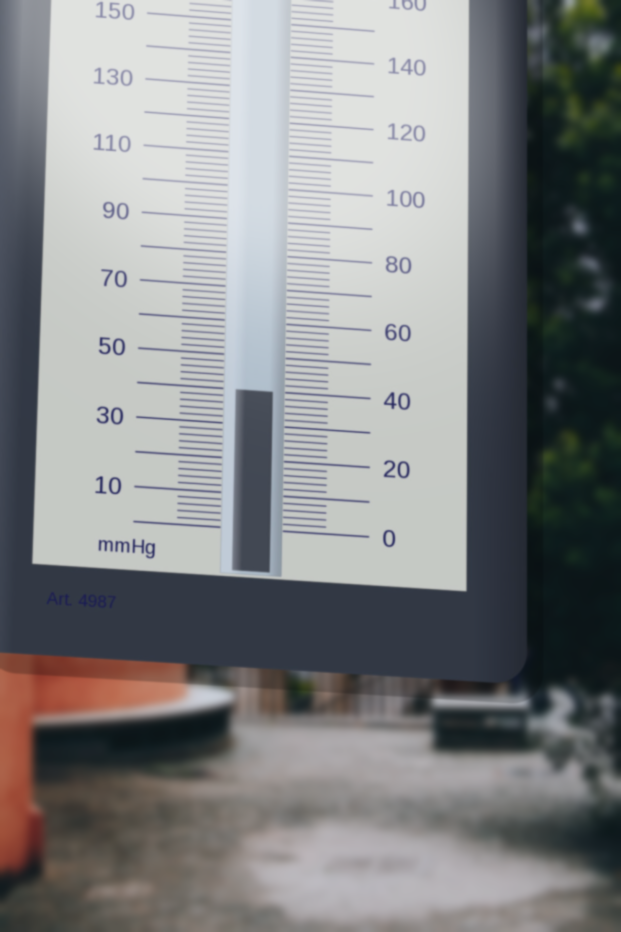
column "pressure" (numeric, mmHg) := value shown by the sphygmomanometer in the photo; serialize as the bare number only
40
